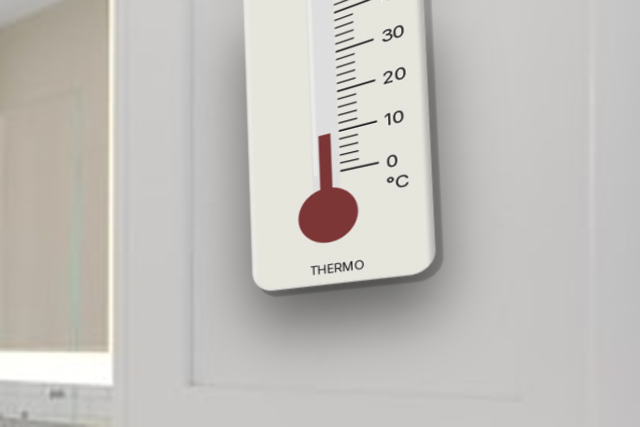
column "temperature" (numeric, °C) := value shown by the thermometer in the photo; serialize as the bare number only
10
